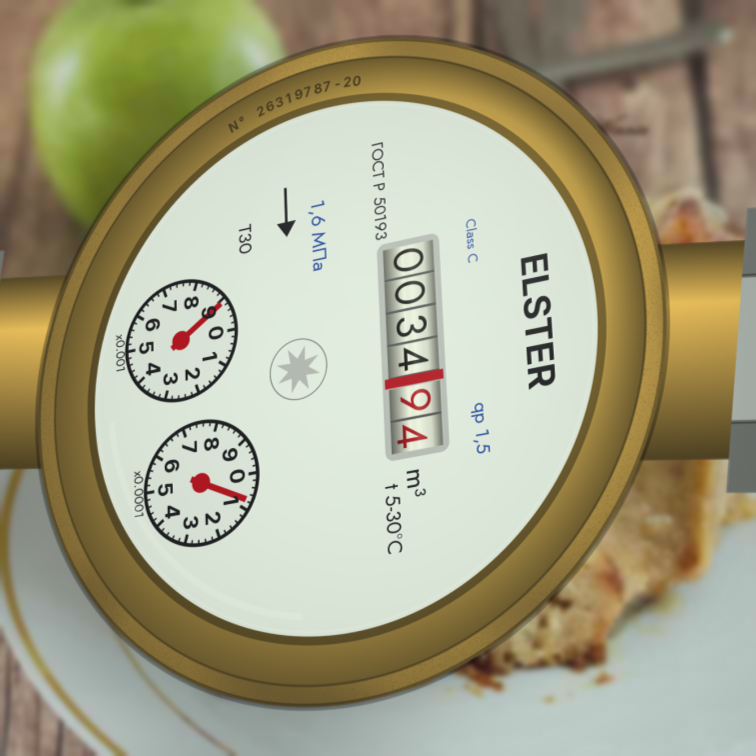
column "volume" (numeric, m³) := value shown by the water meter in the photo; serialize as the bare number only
34.9390
